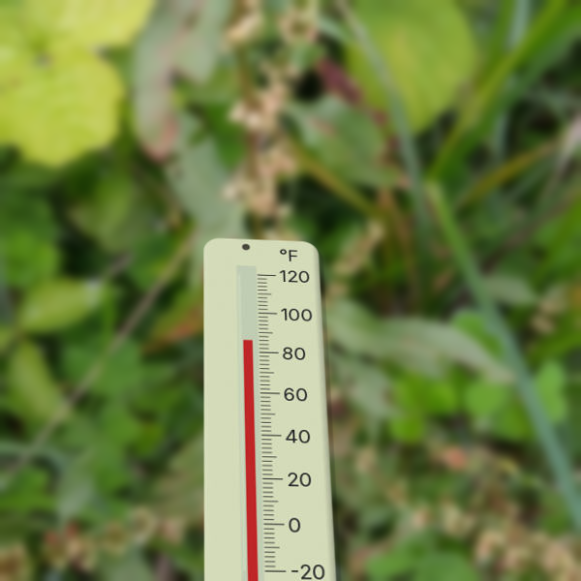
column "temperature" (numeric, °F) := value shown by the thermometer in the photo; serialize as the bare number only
86
